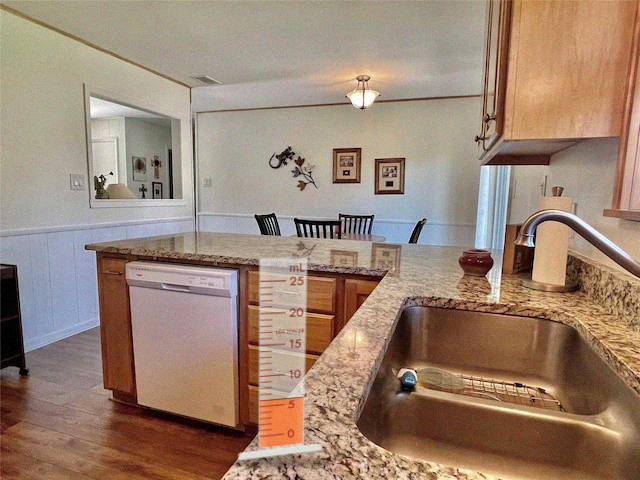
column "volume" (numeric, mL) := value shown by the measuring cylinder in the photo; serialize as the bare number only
6
